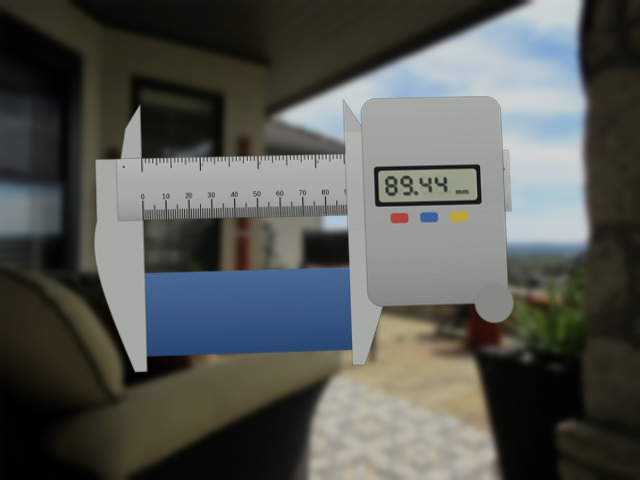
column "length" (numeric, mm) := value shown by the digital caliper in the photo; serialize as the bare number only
89.44
